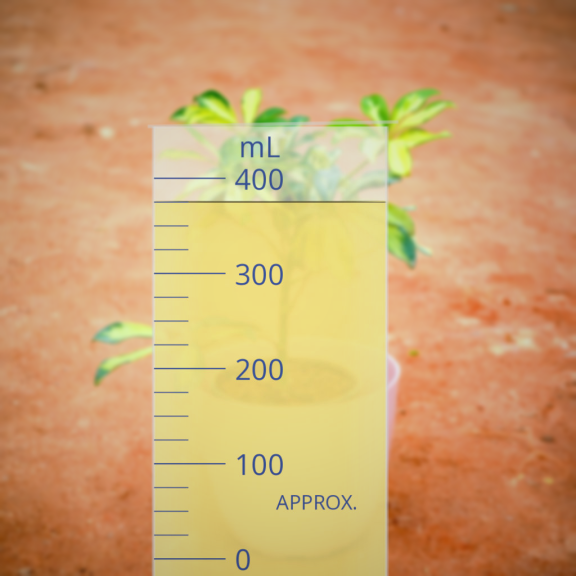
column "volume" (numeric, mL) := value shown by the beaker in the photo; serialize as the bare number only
375
